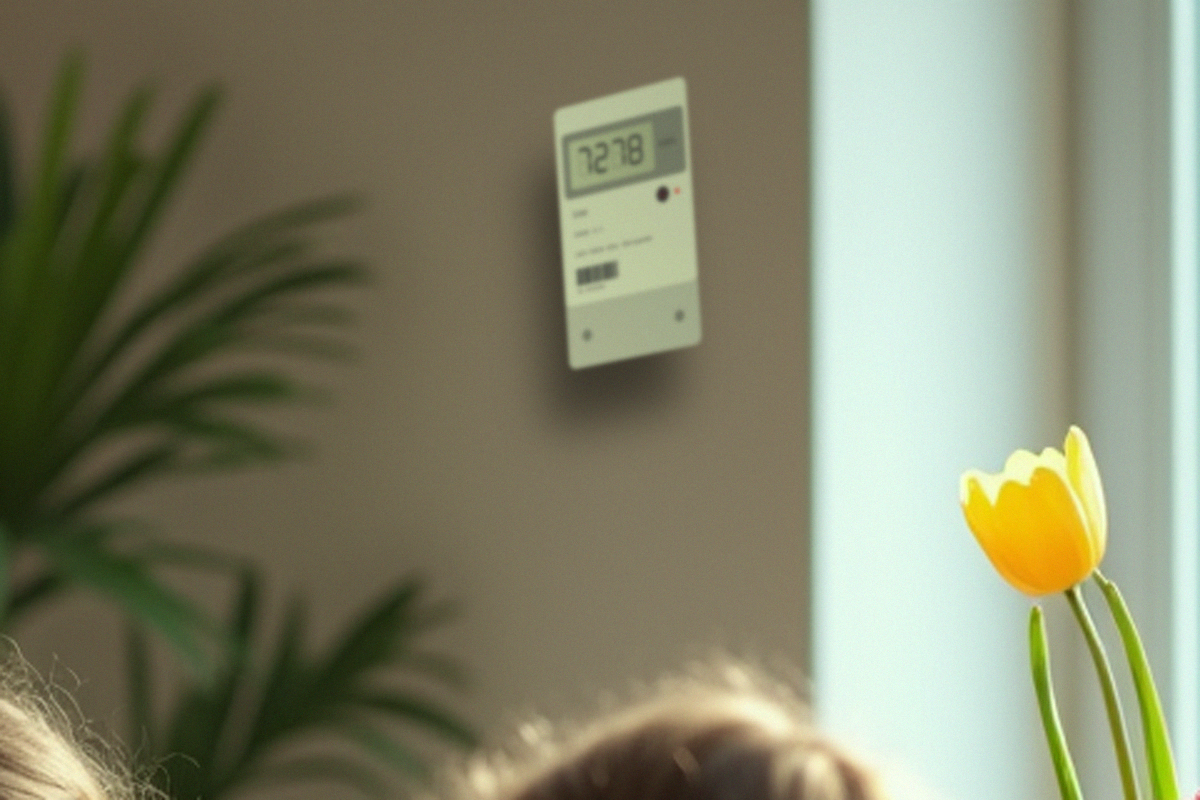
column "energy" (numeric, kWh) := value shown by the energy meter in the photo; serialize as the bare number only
7278
